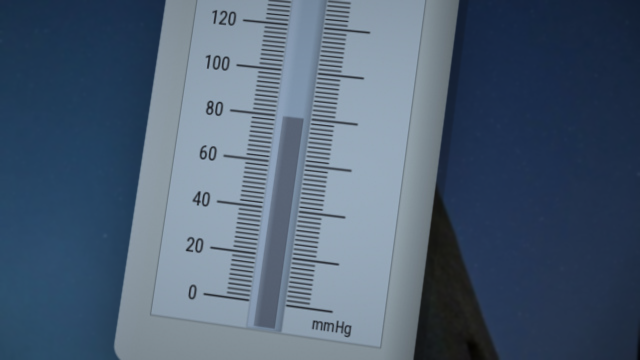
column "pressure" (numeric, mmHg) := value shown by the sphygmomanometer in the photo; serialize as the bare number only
80
